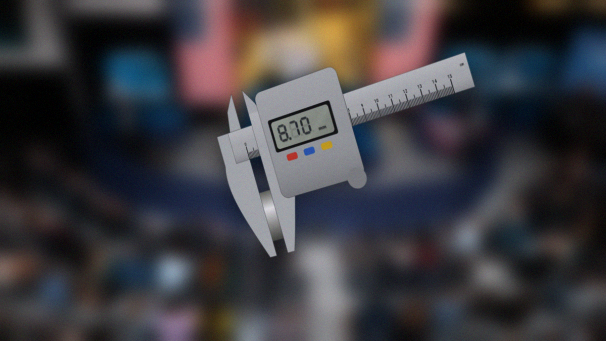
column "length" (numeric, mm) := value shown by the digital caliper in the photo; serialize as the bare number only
8.70
